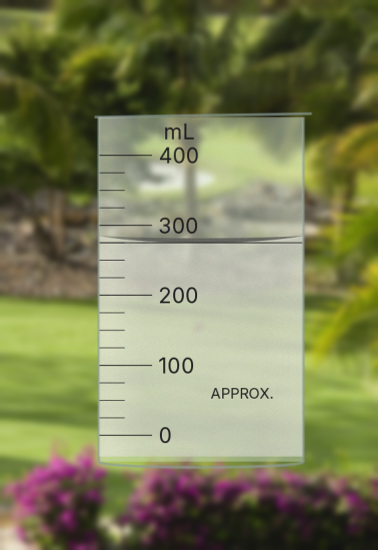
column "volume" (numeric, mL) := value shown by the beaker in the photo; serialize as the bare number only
275
